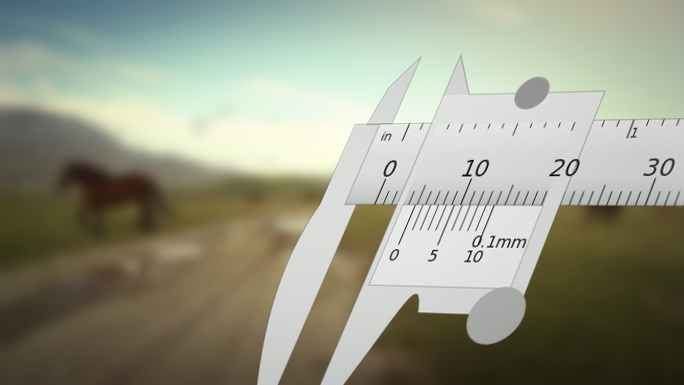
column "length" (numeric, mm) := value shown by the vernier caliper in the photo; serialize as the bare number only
4.8
